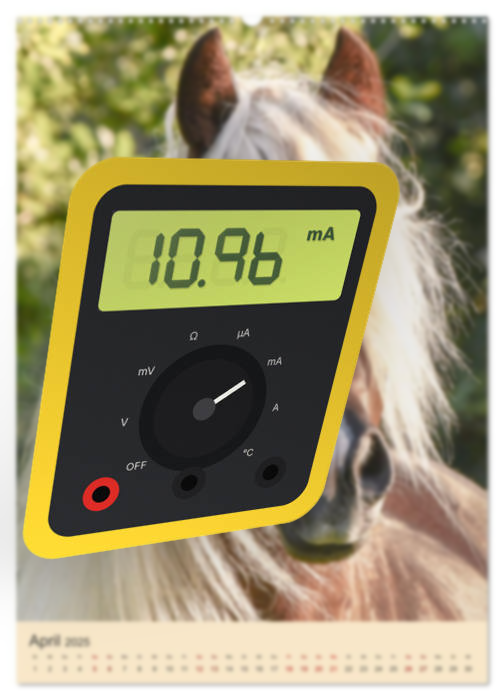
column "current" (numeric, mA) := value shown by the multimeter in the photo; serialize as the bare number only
10.96
